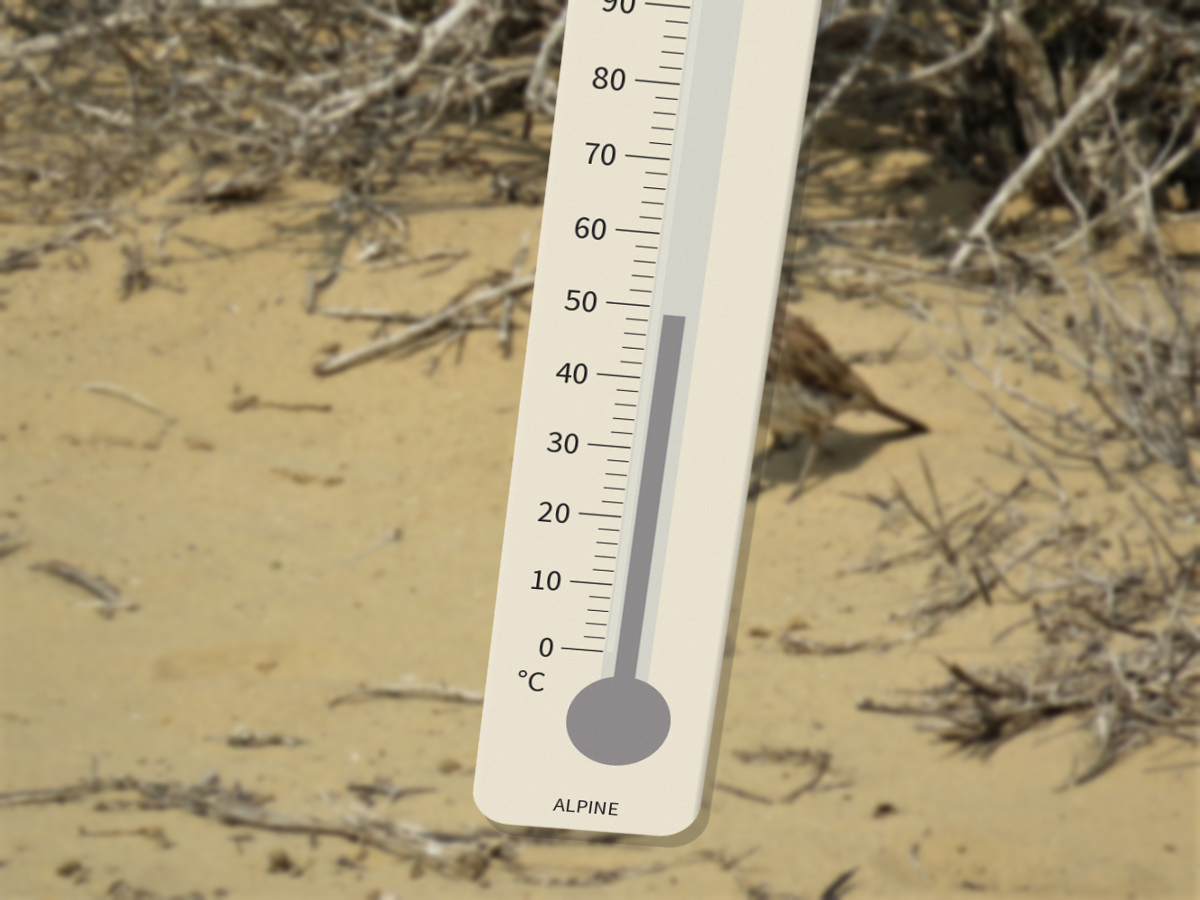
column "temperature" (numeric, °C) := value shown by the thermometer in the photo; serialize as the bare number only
49
